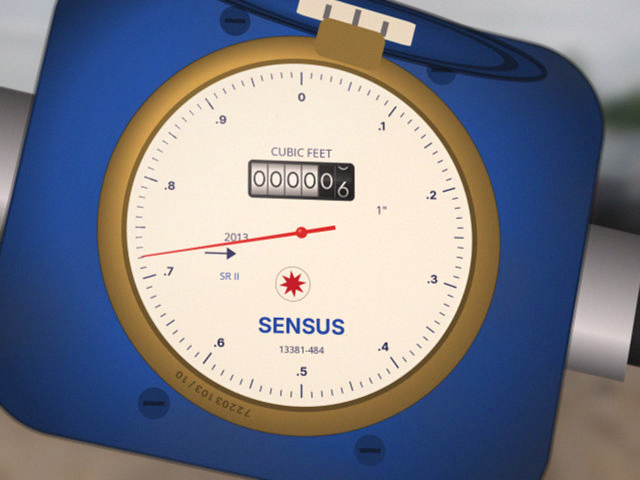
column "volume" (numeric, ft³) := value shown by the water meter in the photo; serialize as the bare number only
5.72
